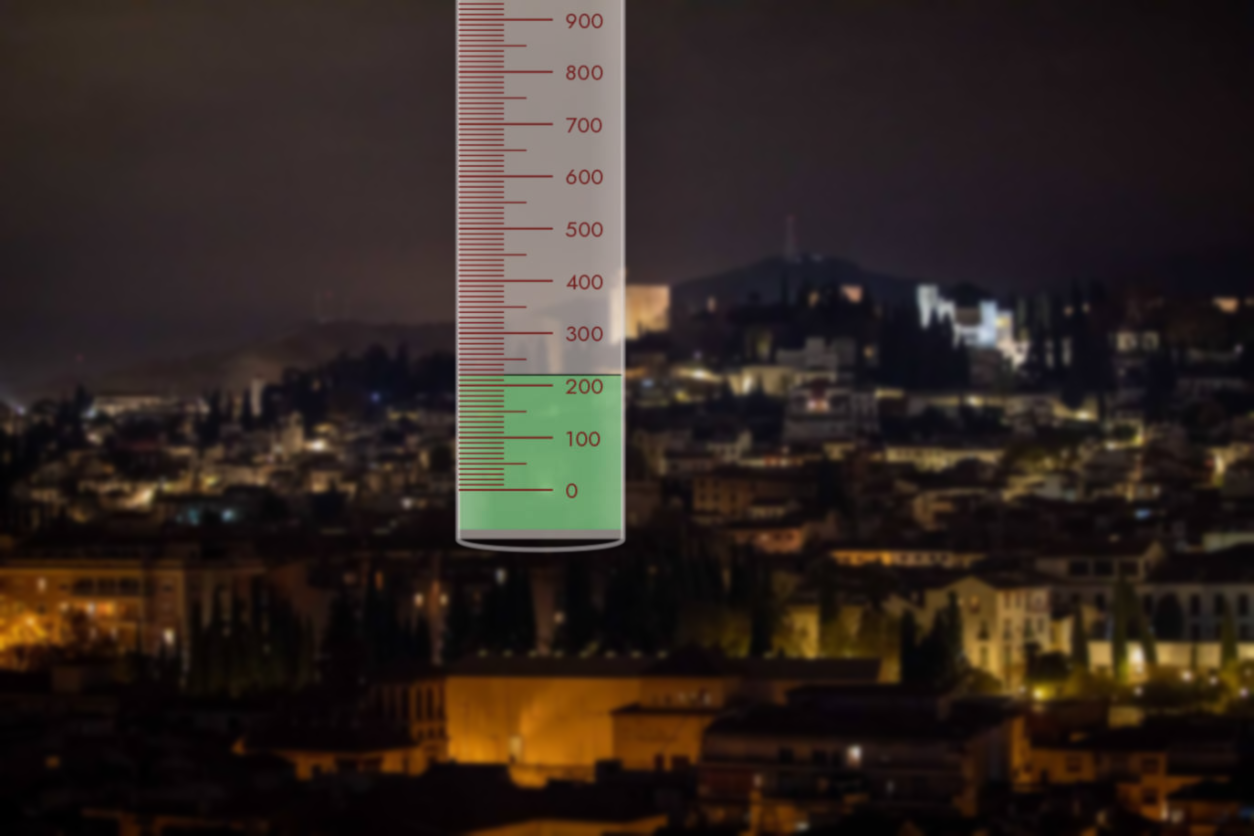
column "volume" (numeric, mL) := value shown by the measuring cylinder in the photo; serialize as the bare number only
220
